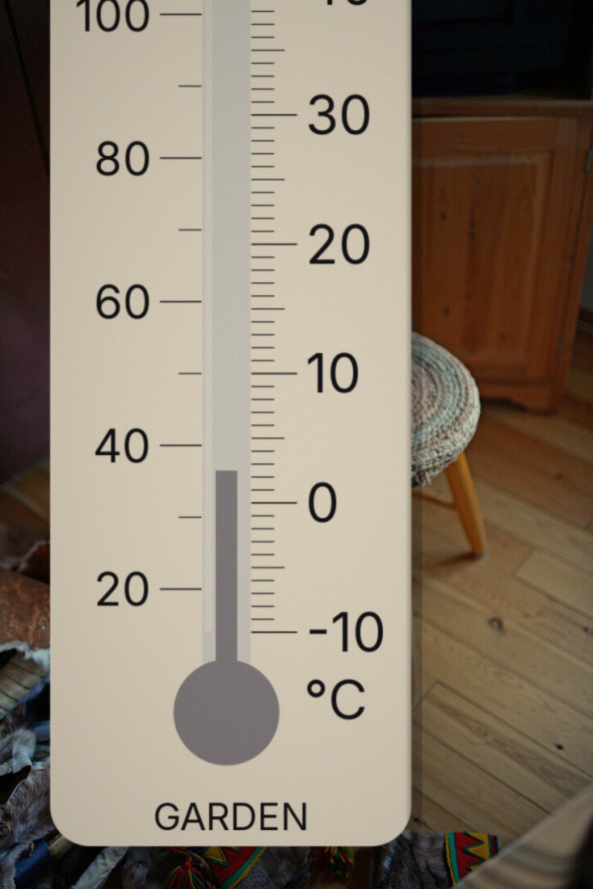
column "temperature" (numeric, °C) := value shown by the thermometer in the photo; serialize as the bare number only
2.5
